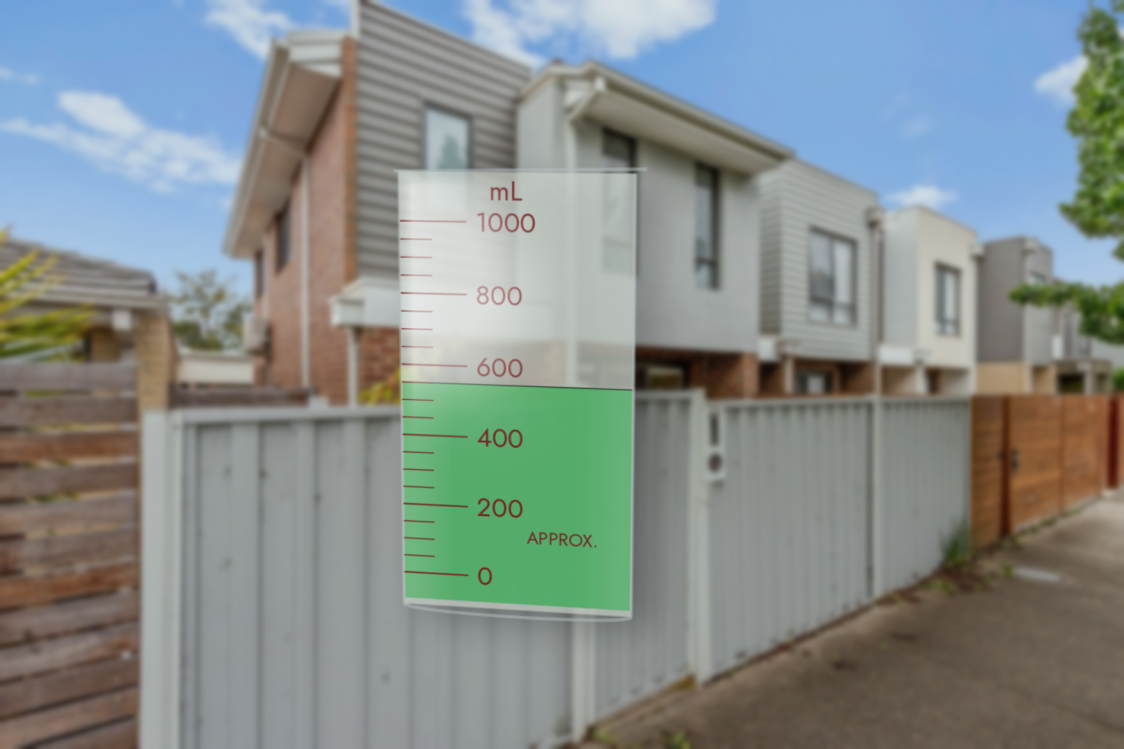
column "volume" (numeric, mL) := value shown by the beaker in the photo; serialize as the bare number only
550
